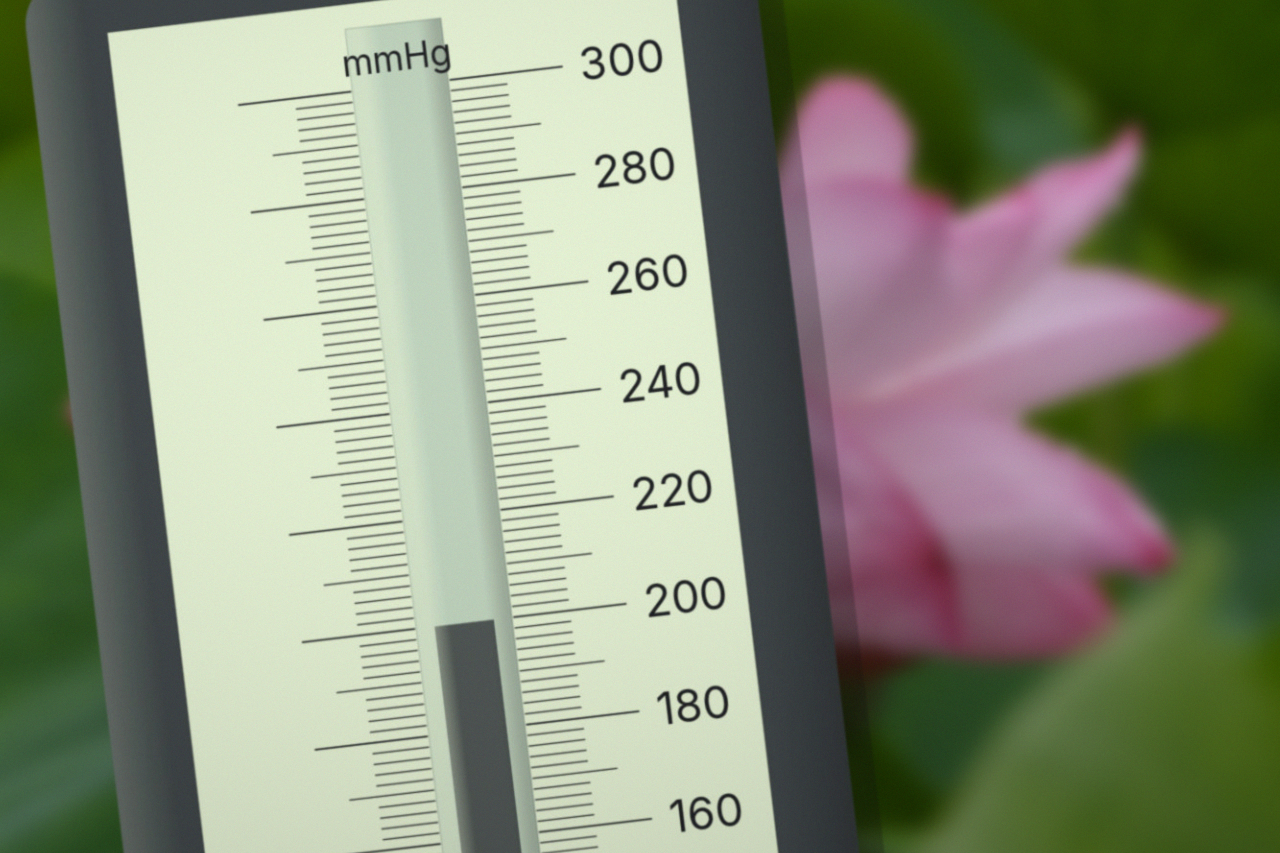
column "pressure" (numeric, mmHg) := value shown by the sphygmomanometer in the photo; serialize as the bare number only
200
